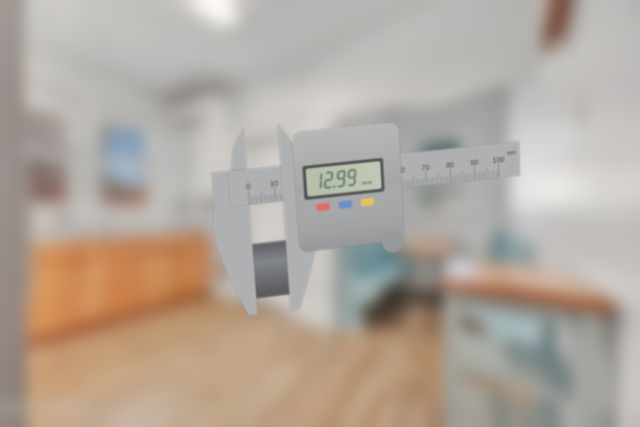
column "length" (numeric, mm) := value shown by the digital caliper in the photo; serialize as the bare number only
12.99
